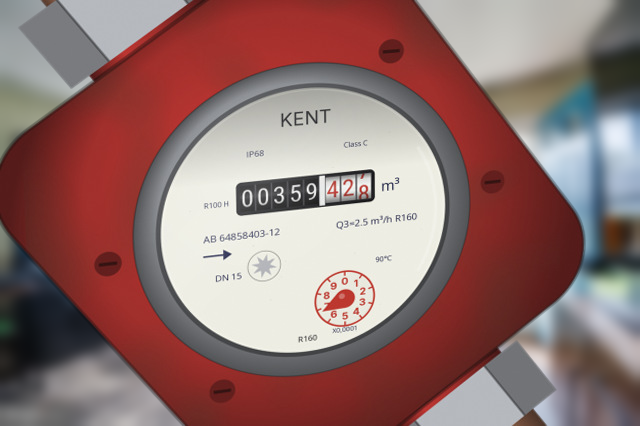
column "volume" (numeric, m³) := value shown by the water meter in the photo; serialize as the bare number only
359.4276
